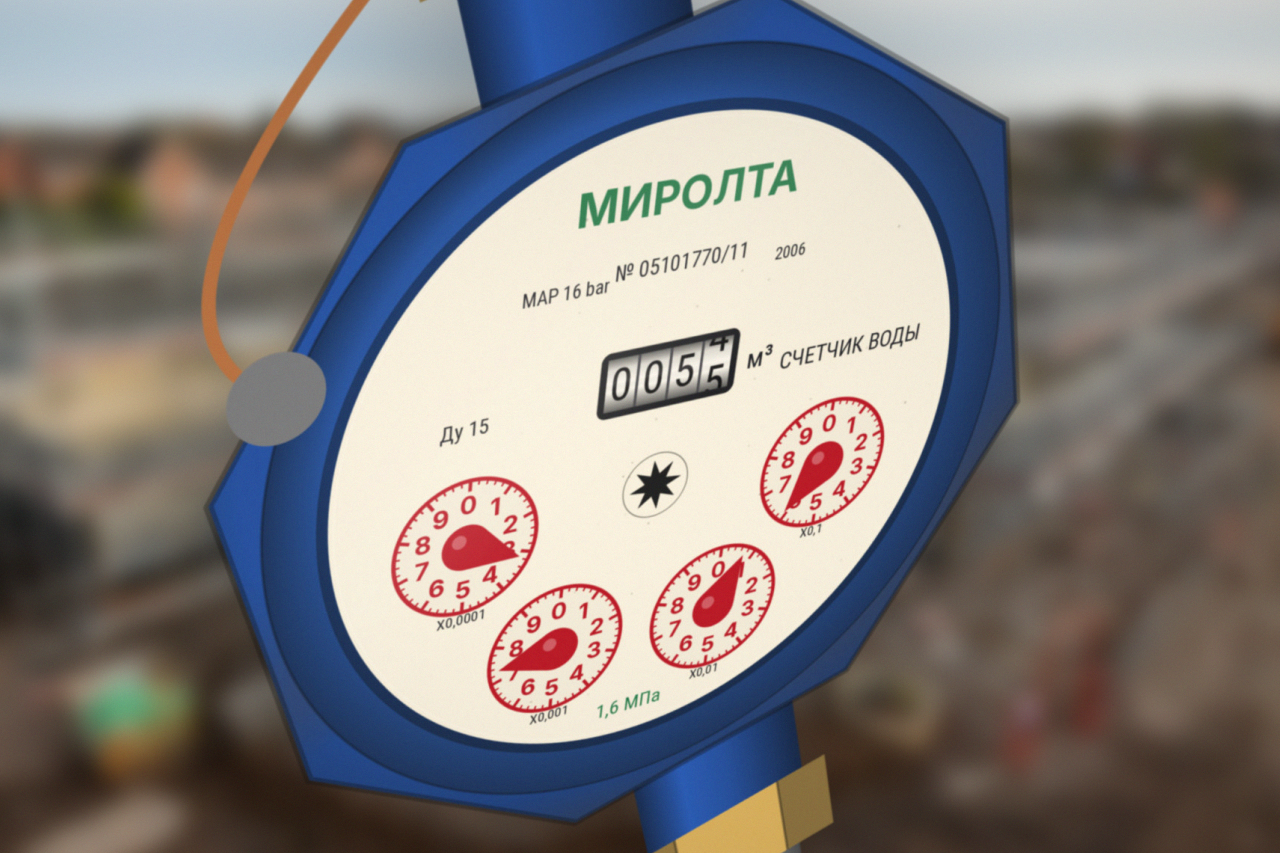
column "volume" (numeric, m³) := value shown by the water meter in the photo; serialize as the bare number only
54.6073
